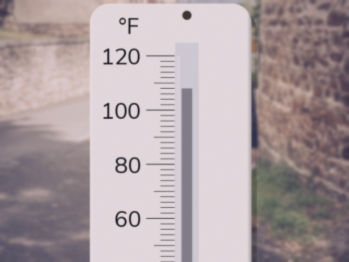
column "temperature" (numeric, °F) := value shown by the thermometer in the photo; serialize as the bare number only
108
